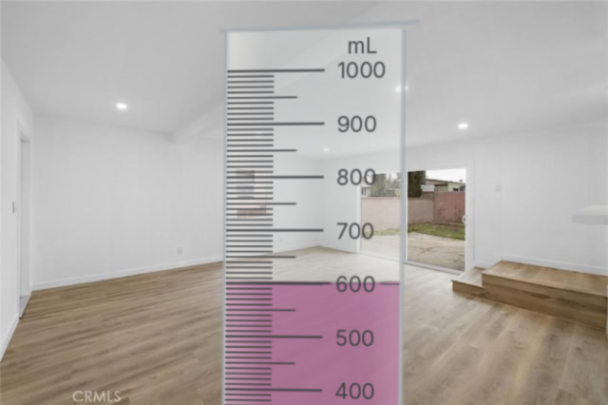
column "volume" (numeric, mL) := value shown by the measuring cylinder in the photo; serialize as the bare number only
600
